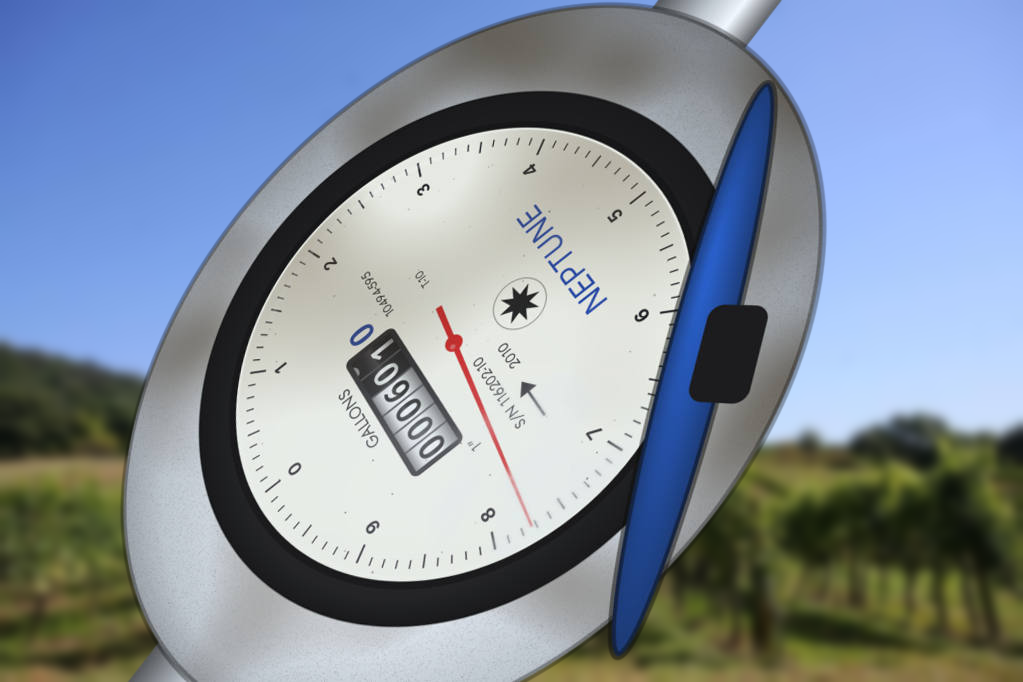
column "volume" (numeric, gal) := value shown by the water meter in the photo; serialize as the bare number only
6007.7
